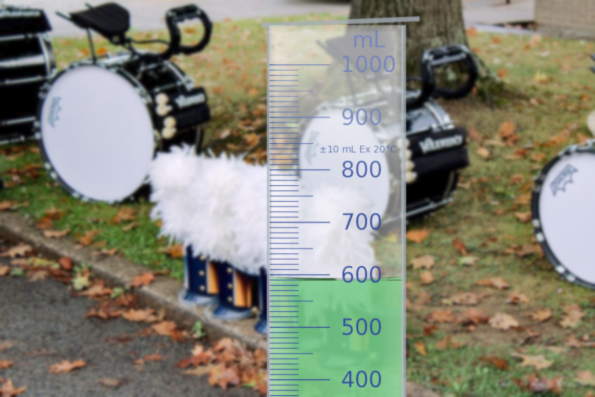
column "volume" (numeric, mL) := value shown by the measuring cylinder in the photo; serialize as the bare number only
590
